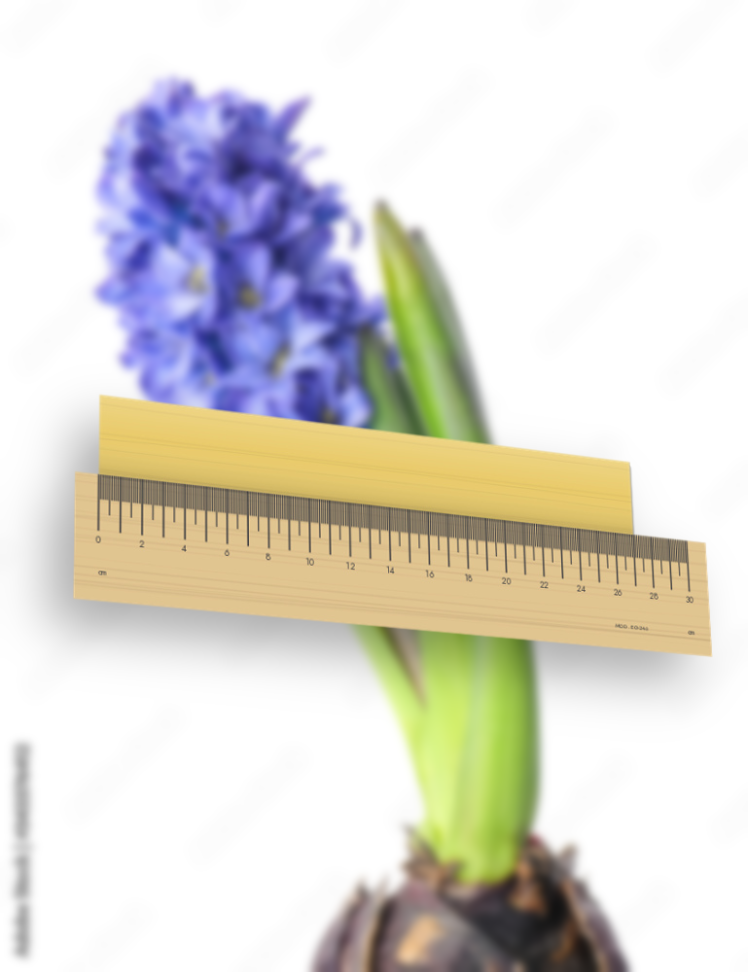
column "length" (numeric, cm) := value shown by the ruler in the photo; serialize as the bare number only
27
